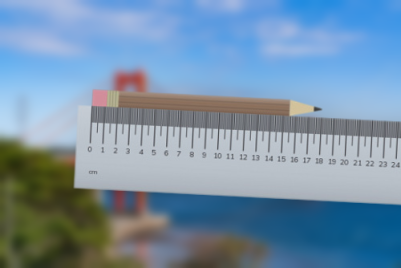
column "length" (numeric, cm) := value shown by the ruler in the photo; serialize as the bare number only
18
